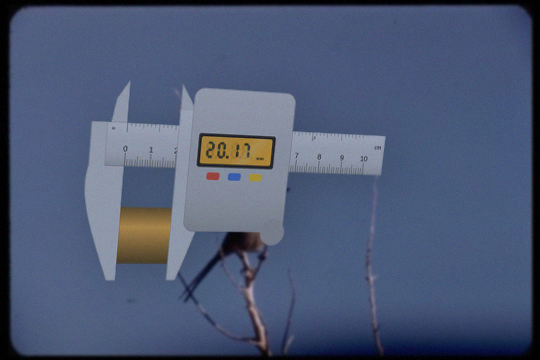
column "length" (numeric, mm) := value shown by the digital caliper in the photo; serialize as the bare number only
20.17
